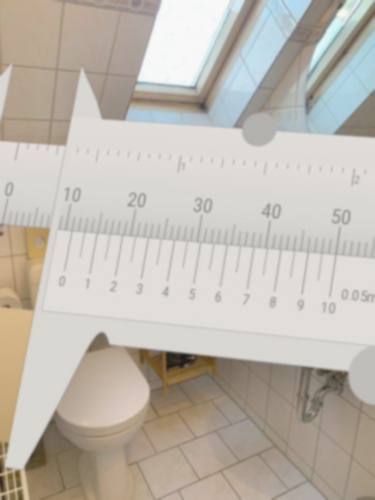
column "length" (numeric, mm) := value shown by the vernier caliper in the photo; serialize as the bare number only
11.0
